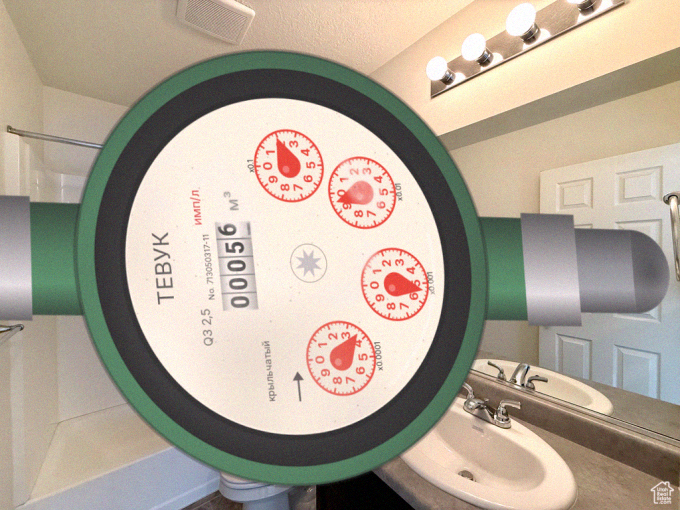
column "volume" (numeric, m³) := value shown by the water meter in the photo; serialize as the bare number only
56.1953
